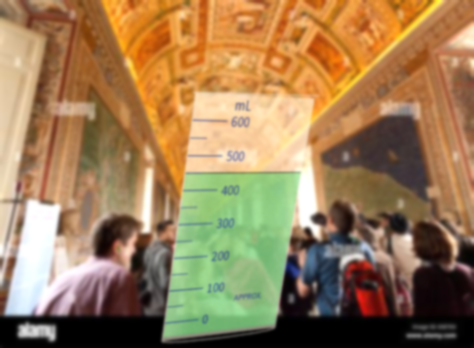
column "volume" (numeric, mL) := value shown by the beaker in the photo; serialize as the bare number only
450
